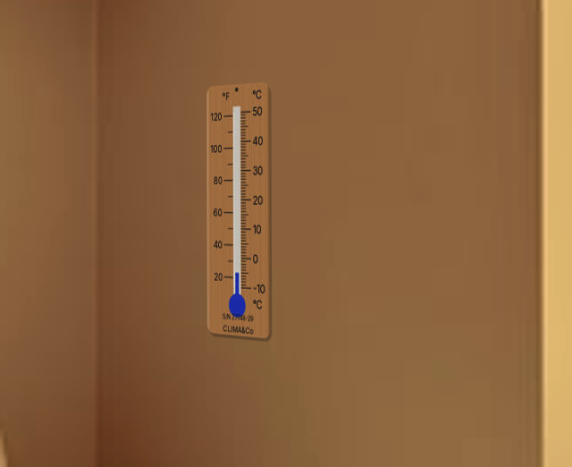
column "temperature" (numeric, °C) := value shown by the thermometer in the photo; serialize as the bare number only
-5
